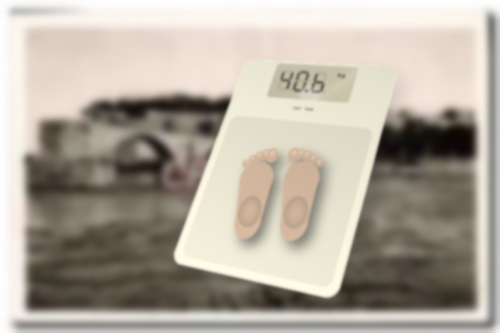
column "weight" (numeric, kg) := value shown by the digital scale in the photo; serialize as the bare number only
40.6
